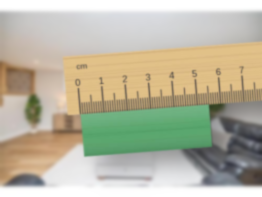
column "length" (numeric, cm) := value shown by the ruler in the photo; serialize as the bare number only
5.5
